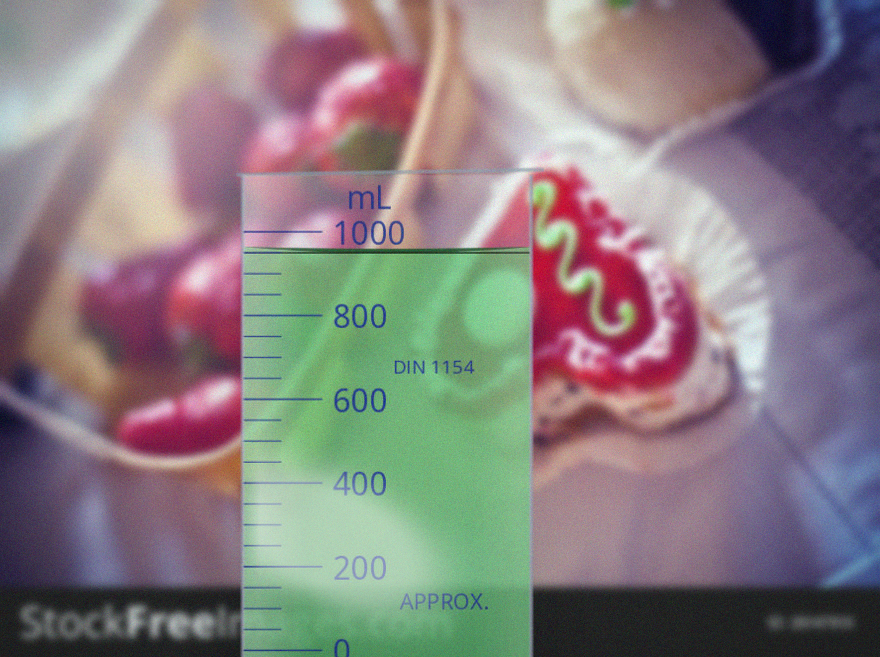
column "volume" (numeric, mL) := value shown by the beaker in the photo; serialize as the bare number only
950
